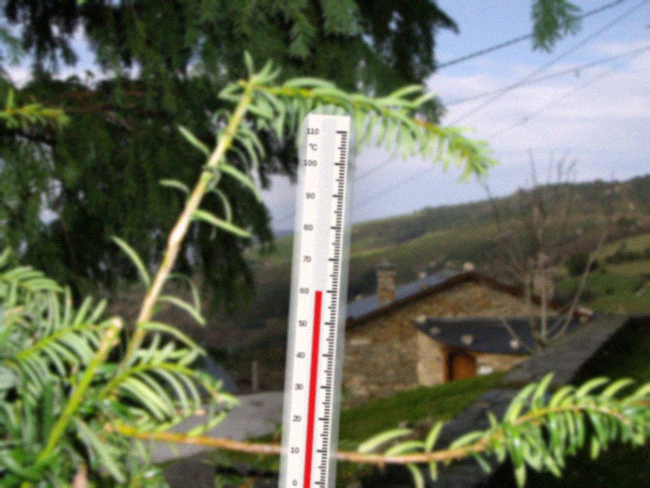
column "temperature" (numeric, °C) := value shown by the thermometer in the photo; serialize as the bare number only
60
